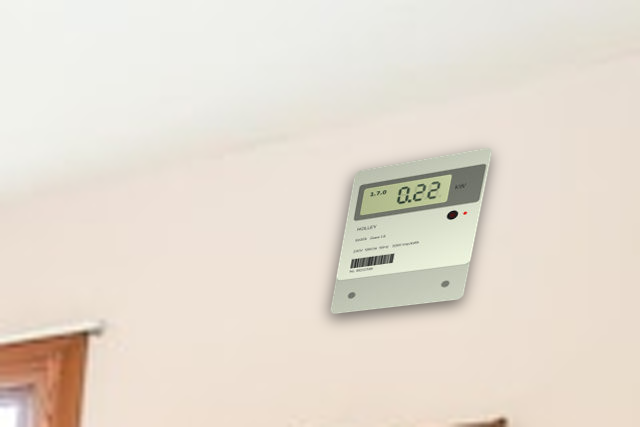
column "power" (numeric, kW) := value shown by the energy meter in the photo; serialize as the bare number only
0.22
